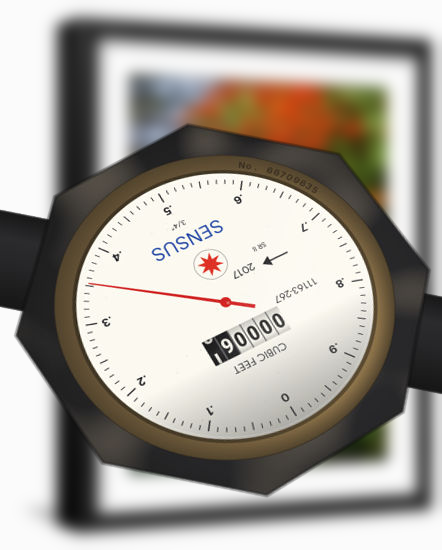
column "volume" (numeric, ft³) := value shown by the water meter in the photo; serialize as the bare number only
61.35
